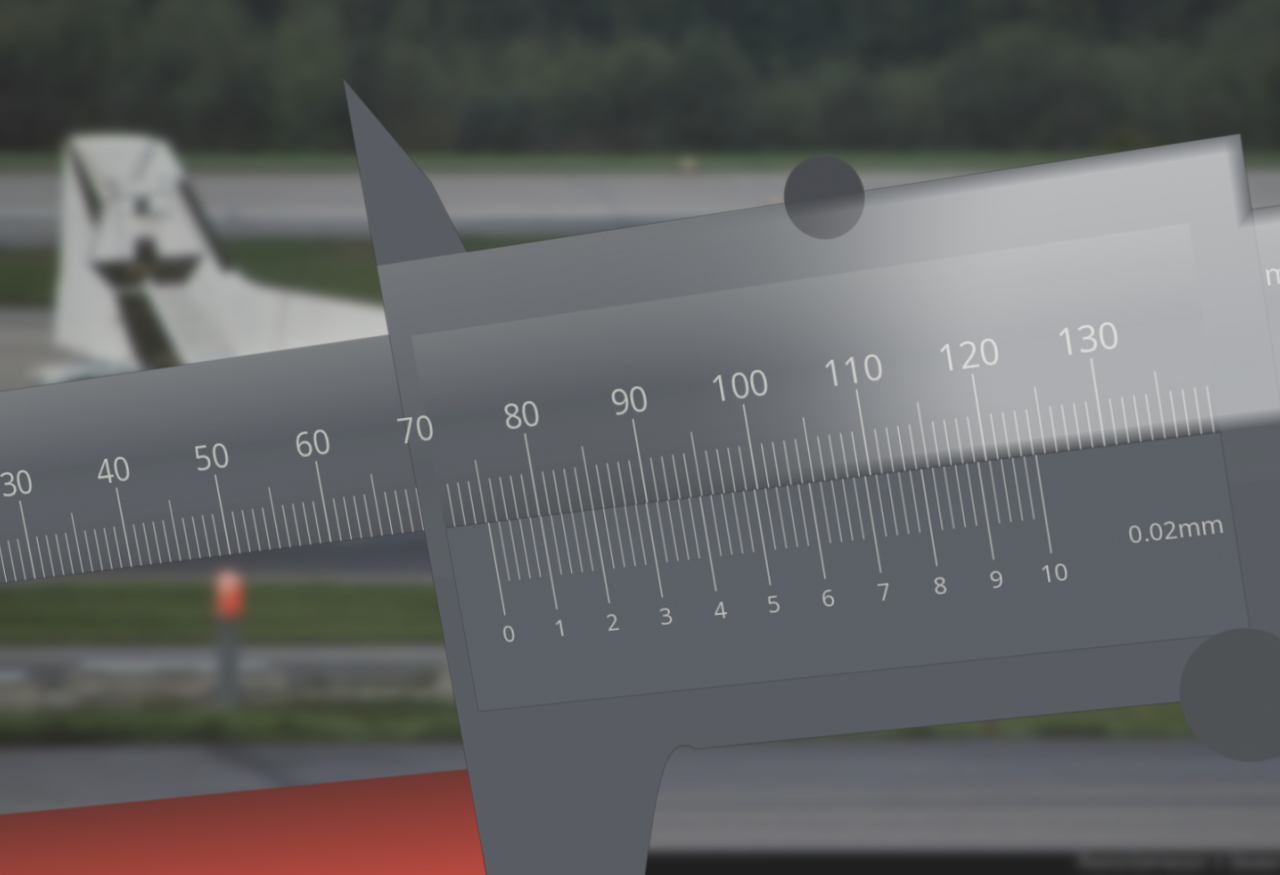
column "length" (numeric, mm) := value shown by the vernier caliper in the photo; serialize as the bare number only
75.2
